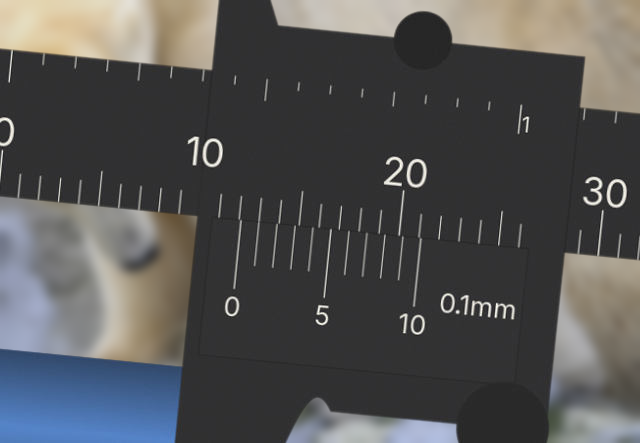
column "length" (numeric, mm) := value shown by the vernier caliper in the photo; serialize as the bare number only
12.1
